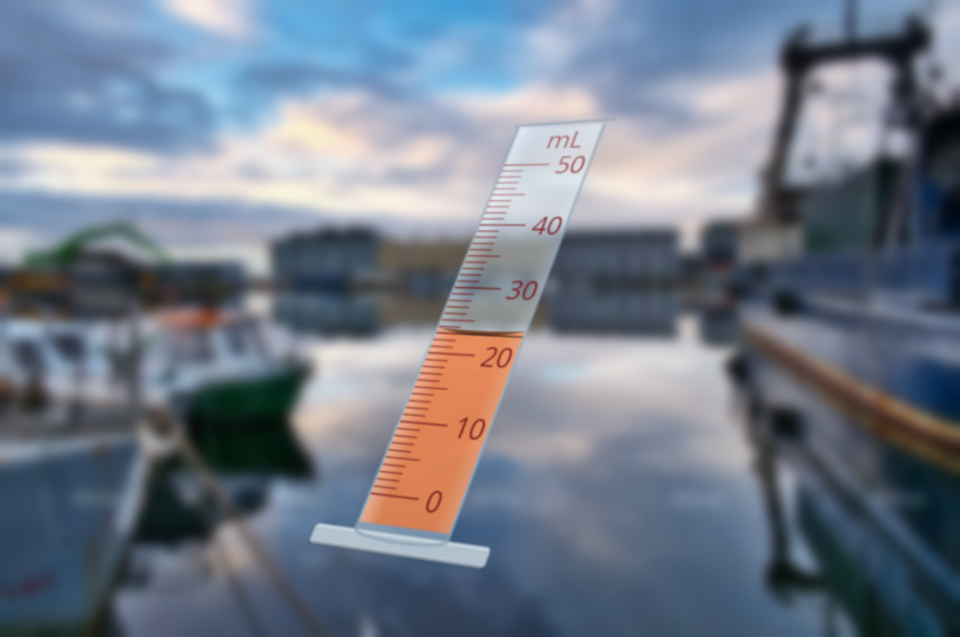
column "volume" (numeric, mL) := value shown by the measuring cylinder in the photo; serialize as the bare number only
23
